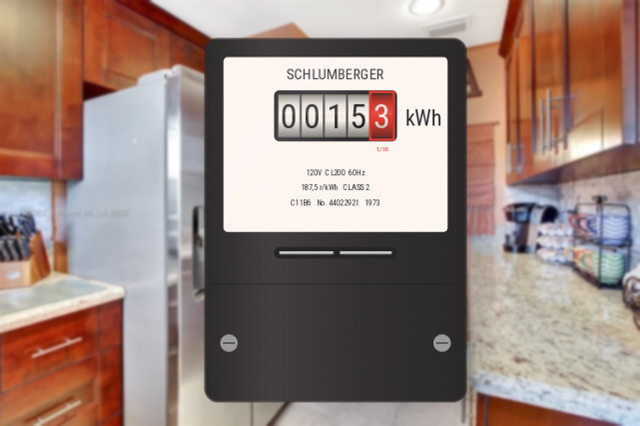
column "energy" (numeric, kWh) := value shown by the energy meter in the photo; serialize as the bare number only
15.3
